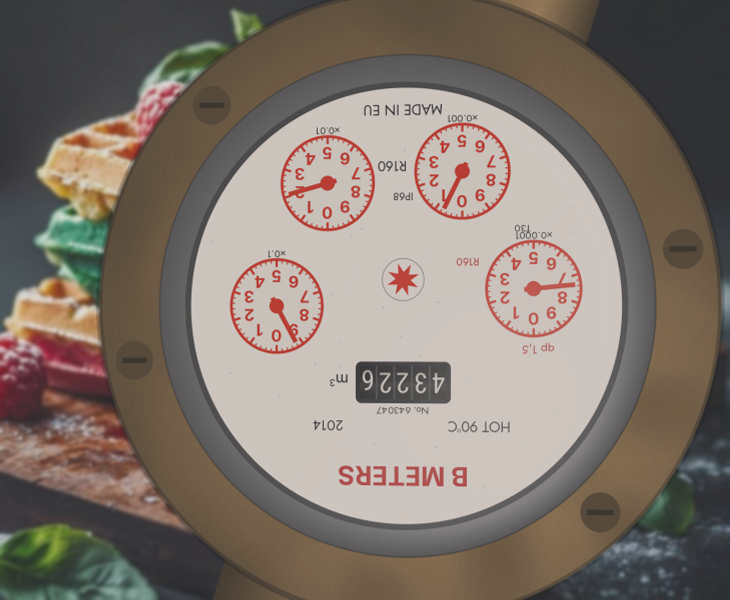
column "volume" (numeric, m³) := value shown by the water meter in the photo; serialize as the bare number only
43225.9207
